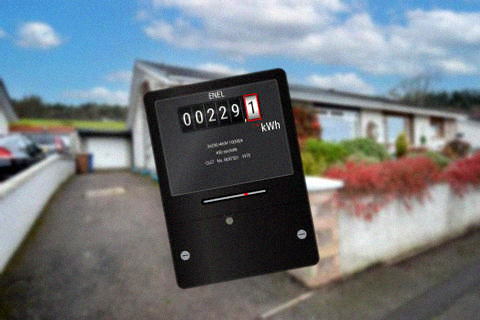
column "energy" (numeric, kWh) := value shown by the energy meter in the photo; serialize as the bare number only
229.1
